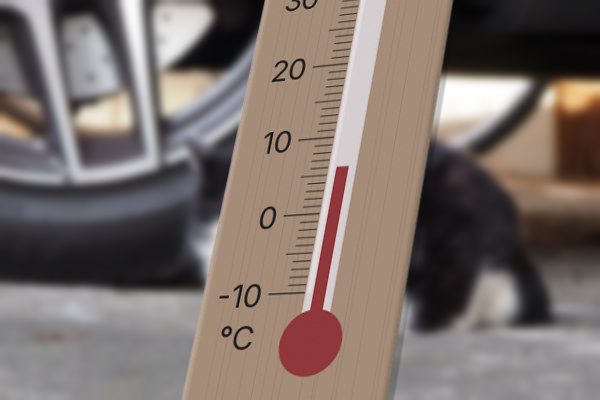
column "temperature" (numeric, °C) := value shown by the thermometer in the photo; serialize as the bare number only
6
